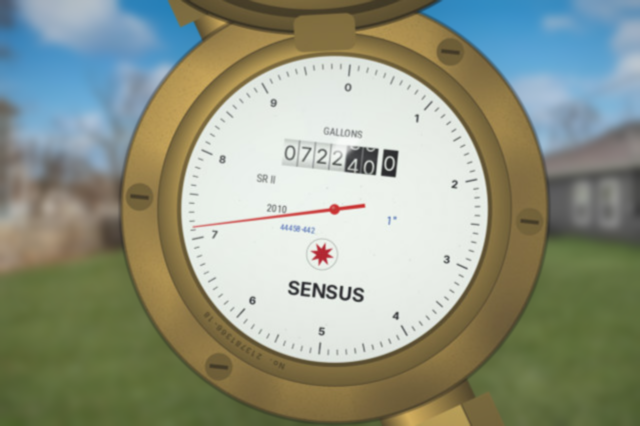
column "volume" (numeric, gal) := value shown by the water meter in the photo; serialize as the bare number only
722397.1
